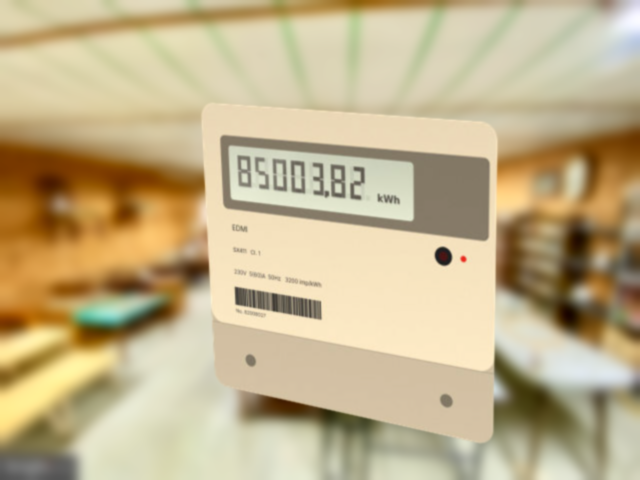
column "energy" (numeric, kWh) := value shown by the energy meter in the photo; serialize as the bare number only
85003.82
